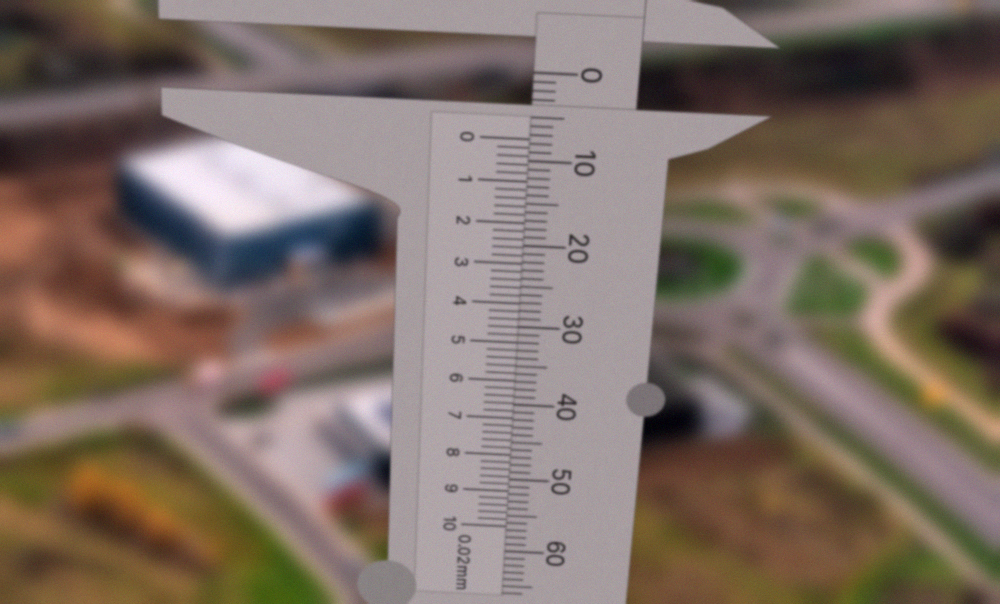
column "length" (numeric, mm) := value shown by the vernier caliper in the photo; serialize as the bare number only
7.5
